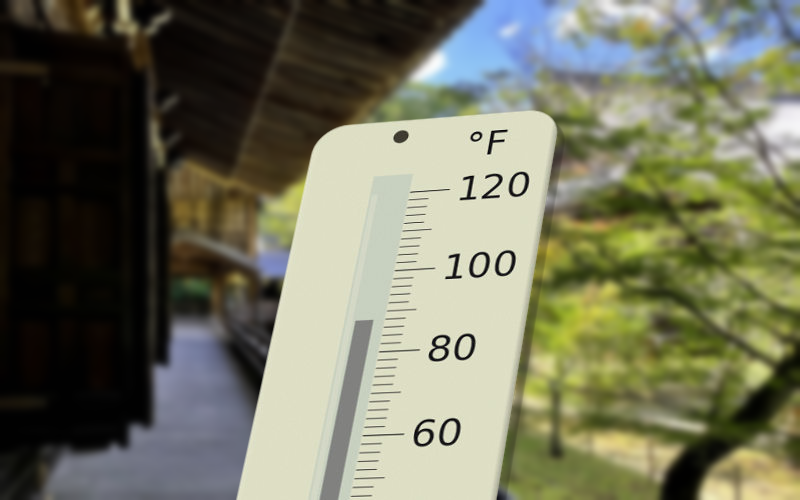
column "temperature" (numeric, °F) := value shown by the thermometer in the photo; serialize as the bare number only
88
